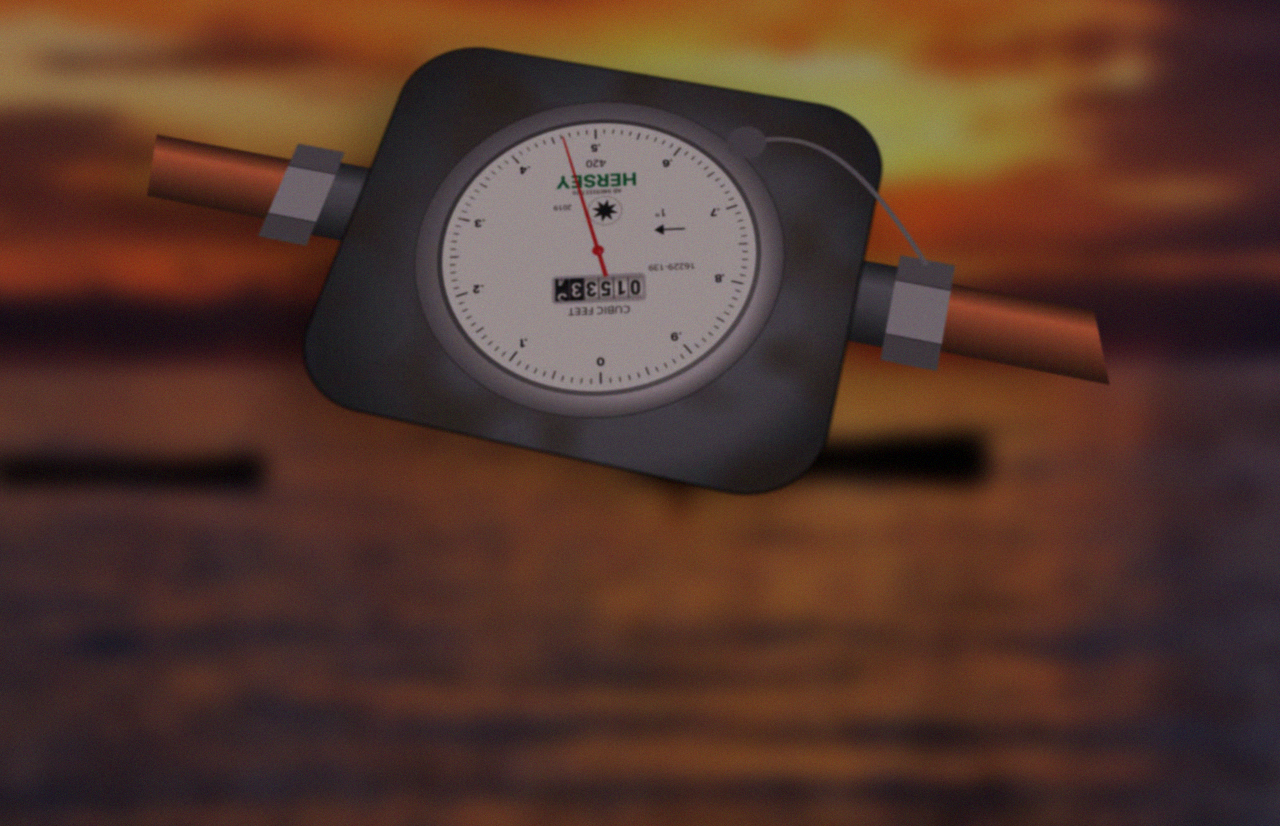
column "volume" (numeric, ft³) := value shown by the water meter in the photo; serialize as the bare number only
15333.46
